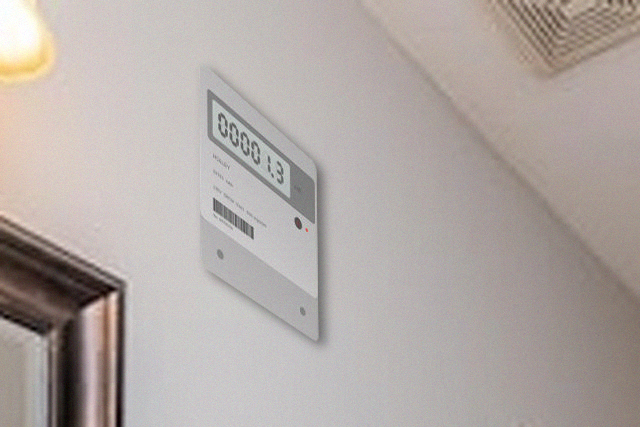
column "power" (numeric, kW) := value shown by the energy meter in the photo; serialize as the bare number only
1.3
